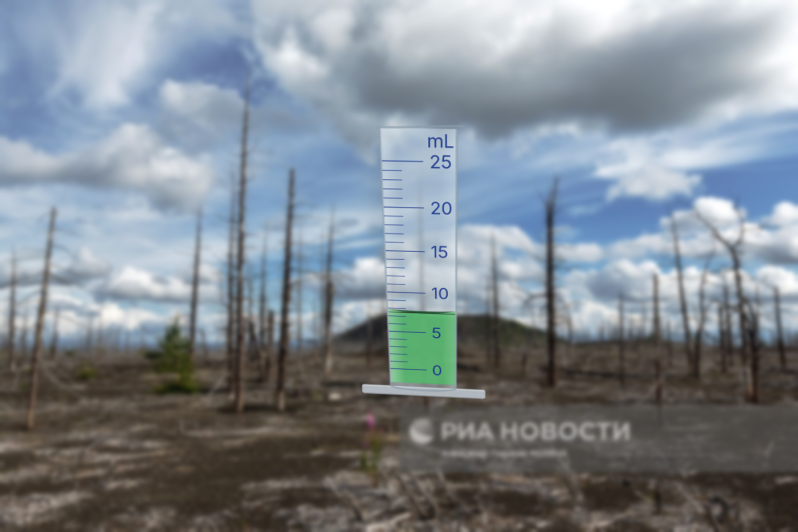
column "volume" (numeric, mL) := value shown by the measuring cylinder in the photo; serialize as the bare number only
7.5
